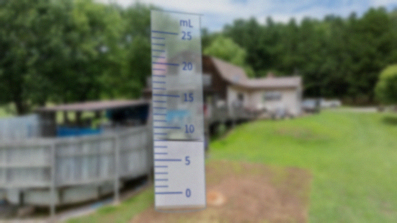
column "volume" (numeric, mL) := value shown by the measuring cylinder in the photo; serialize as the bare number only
8
